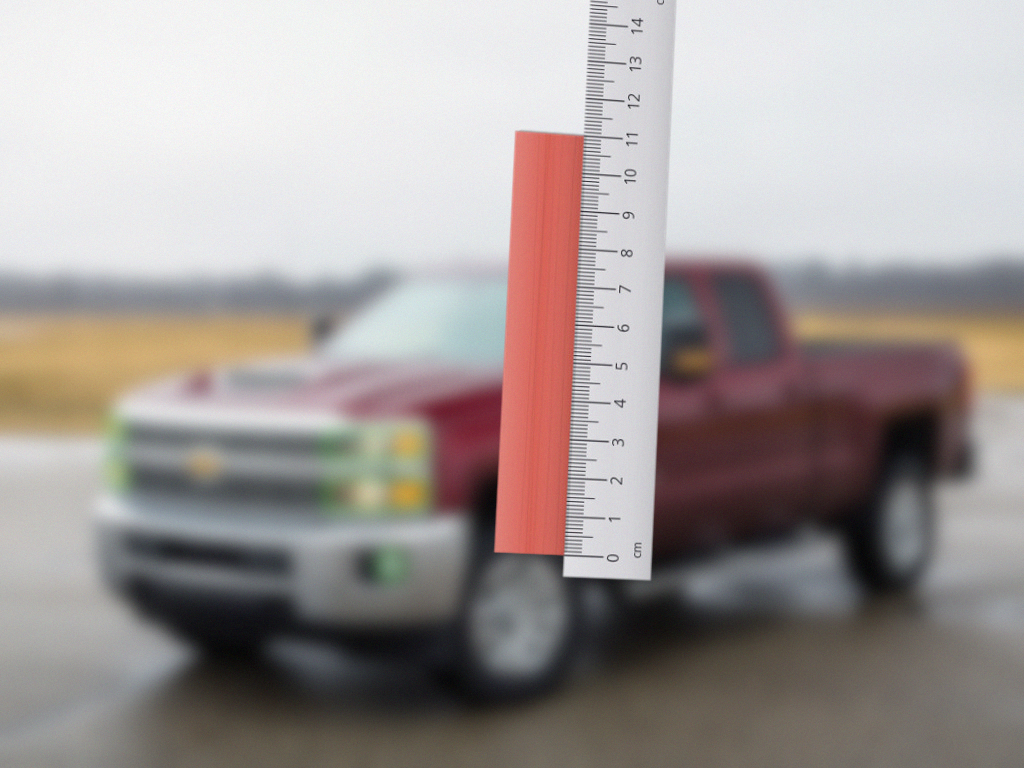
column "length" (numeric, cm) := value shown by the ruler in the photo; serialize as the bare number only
11
